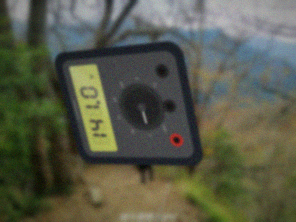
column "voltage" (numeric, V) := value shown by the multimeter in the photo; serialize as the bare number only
141.0
